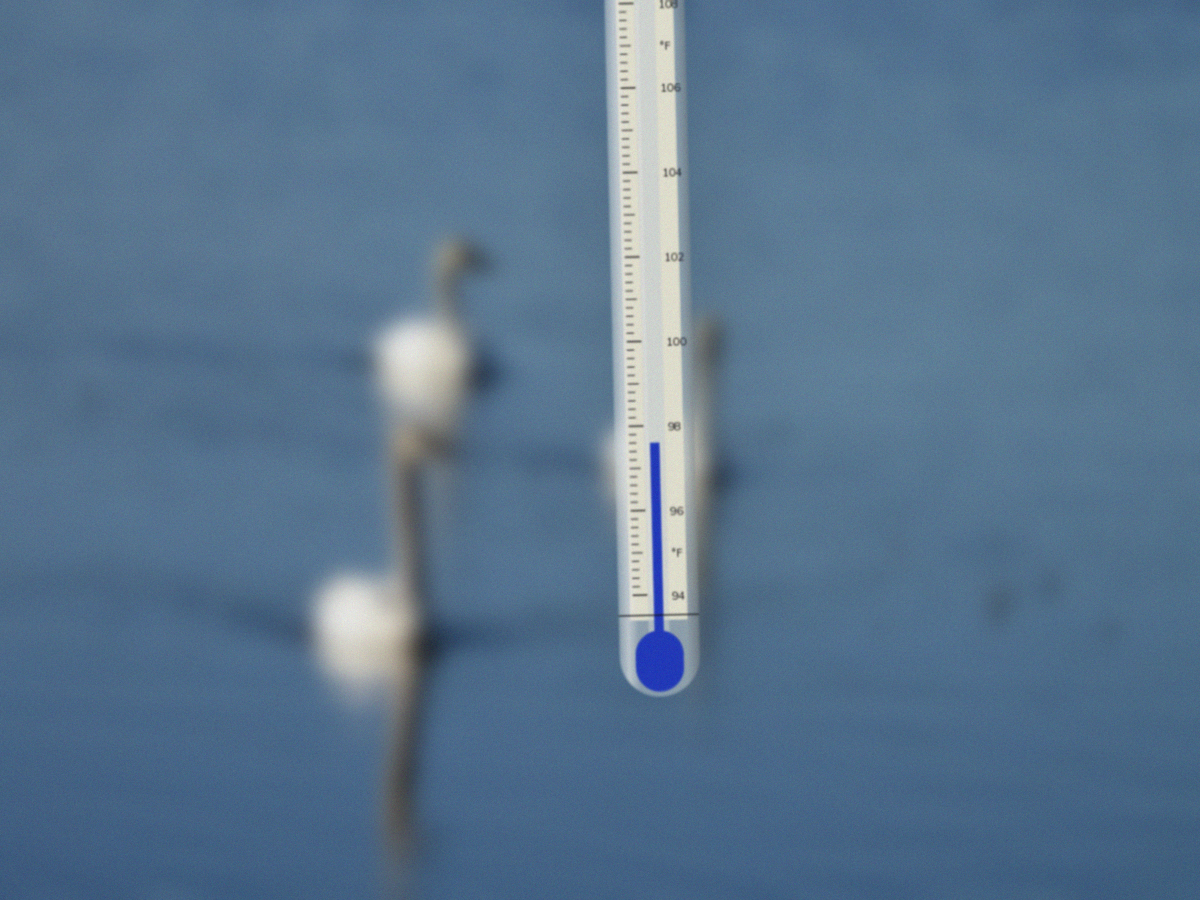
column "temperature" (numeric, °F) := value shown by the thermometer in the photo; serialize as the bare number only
97.6
